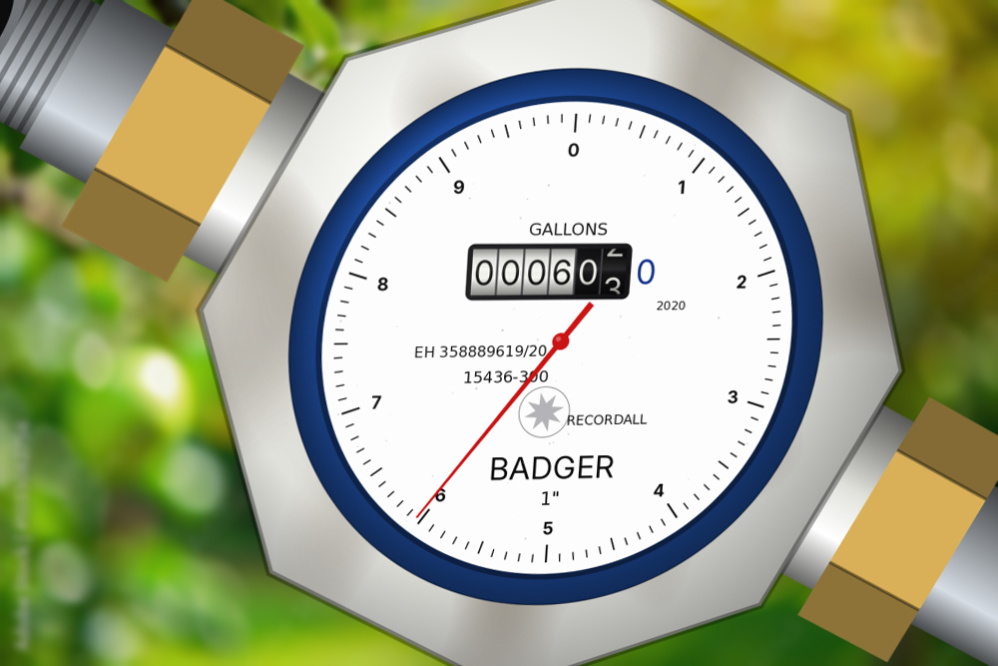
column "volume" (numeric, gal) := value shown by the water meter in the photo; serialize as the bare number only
6026.0
